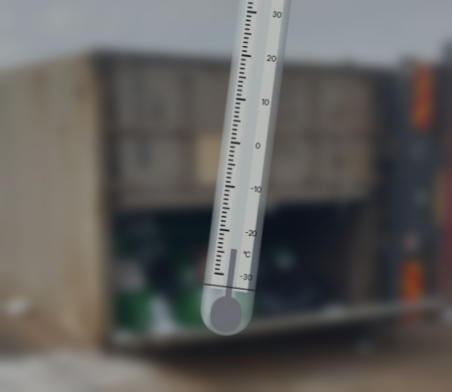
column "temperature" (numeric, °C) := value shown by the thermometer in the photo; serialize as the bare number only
-24
